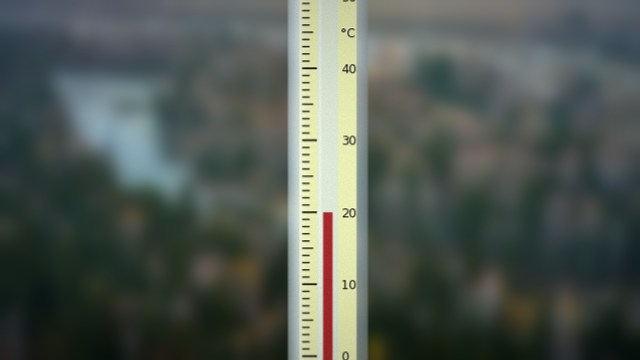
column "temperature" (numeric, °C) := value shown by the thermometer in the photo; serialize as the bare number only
20
